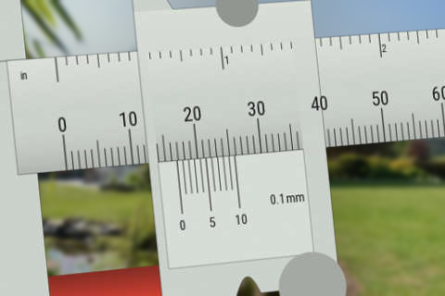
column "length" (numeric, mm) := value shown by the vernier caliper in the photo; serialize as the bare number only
16.8
